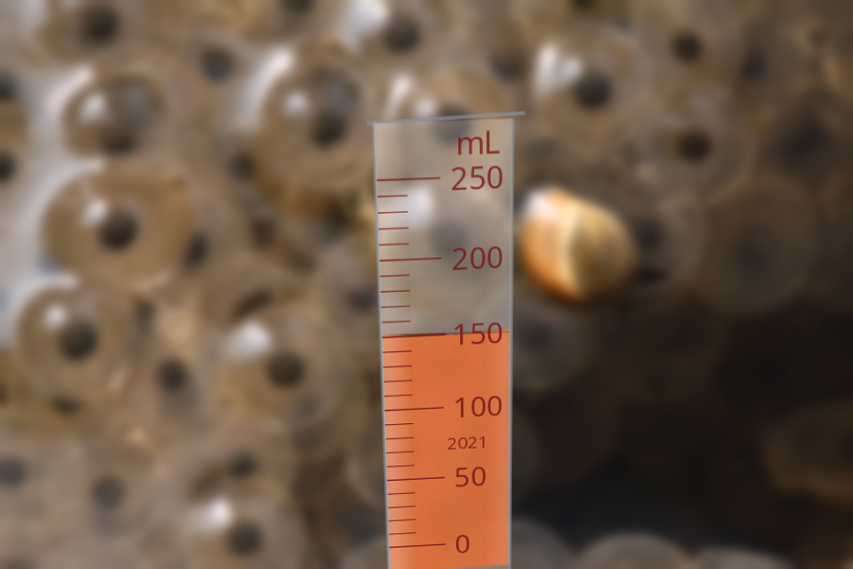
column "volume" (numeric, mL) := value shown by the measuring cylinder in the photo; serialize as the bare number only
150
